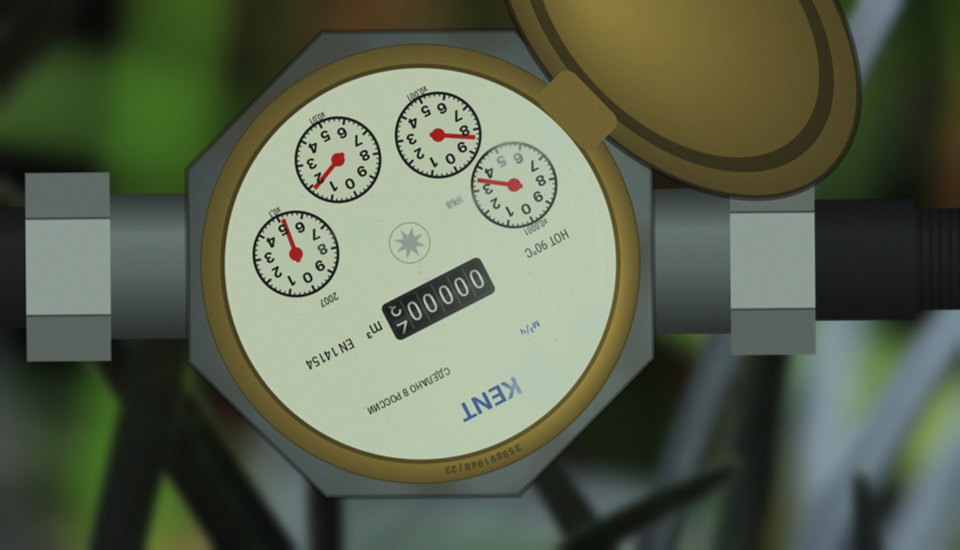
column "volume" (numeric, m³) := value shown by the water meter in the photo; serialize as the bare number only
2.5183
